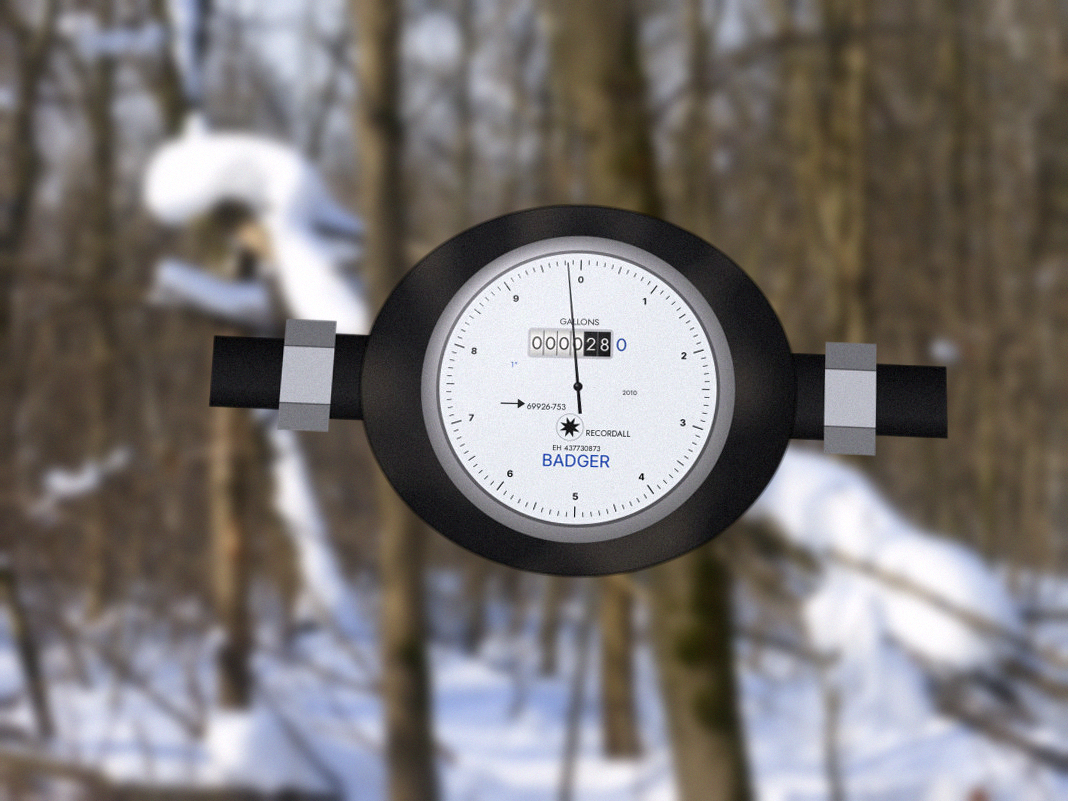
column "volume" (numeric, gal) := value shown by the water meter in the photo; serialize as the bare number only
279.8
